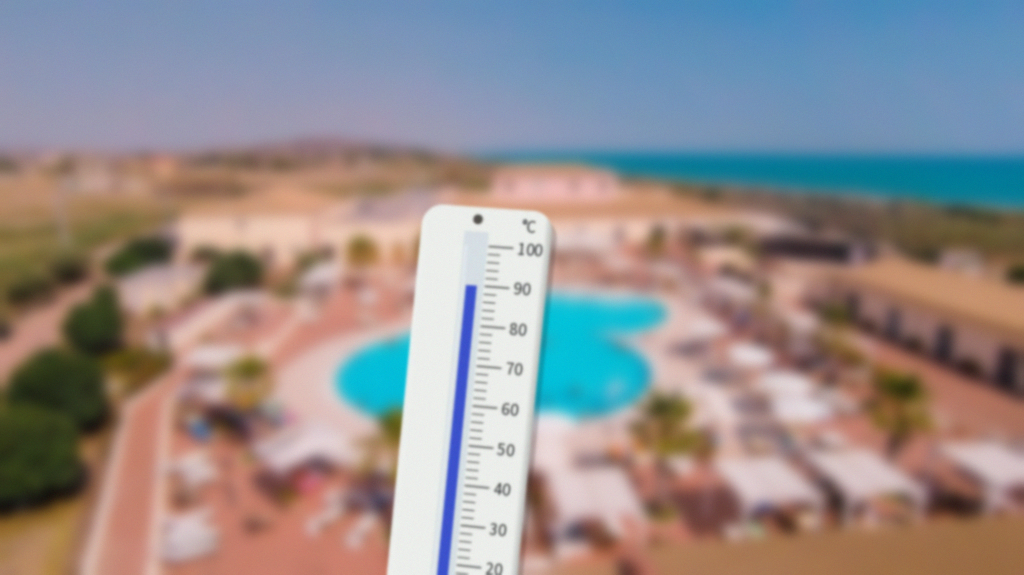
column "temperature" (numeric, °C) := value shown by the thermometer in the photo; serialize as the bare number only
90
